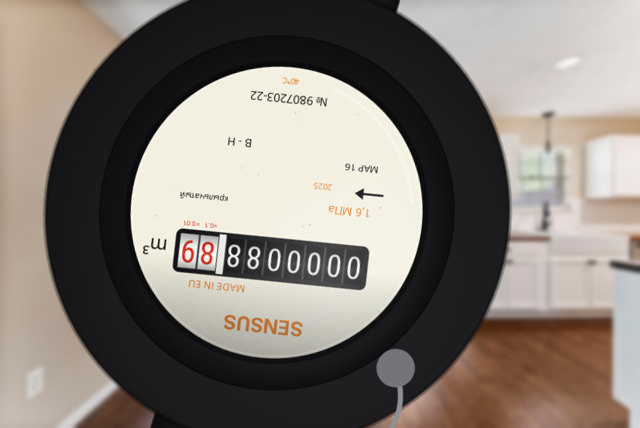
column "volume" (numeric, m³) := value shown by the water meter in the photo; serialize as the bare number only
88.89
